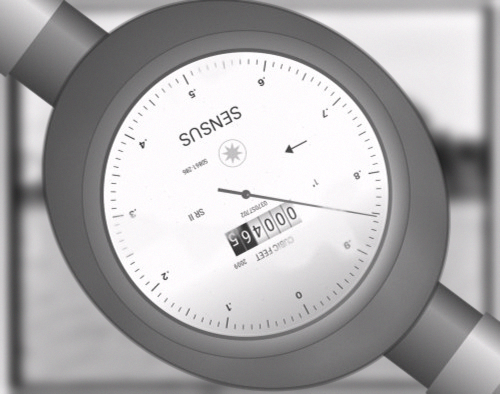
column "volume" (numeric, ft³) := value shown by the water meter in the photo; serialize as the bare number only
464.85
